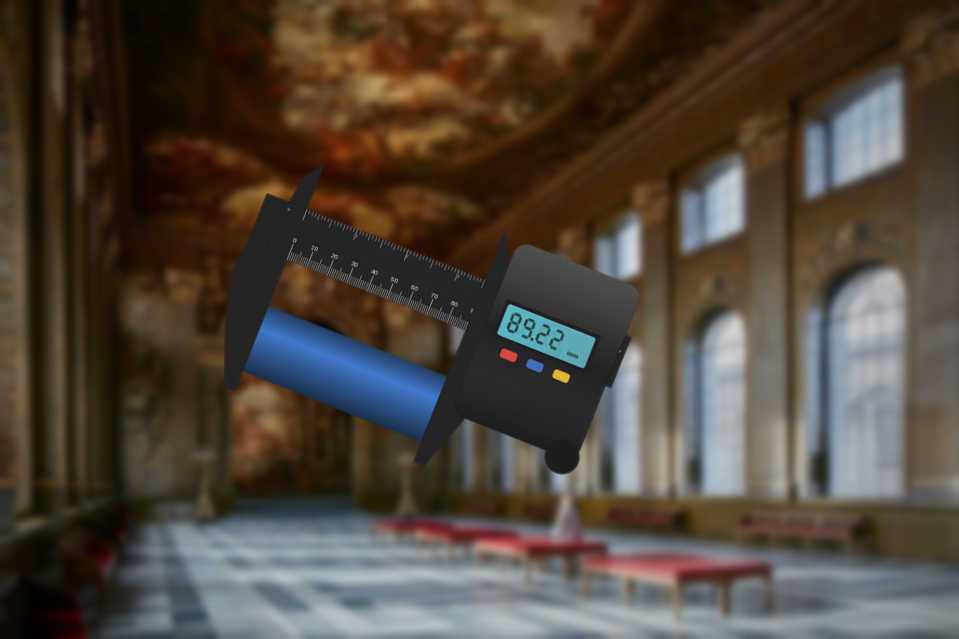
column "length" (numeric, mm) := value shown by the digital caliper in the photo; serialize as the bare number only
89.22
